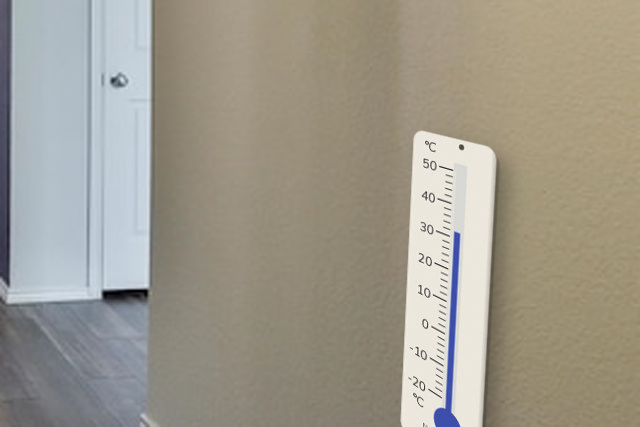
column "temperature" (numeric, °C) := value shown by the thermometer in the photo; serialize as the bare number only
32
